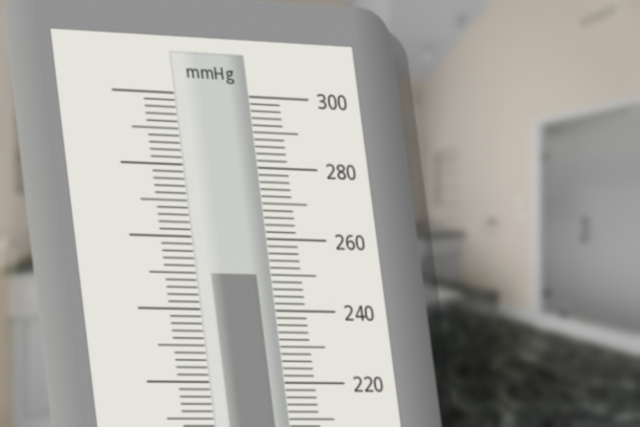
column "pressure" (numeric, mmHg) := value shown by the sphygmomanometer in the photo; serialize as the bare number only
250
